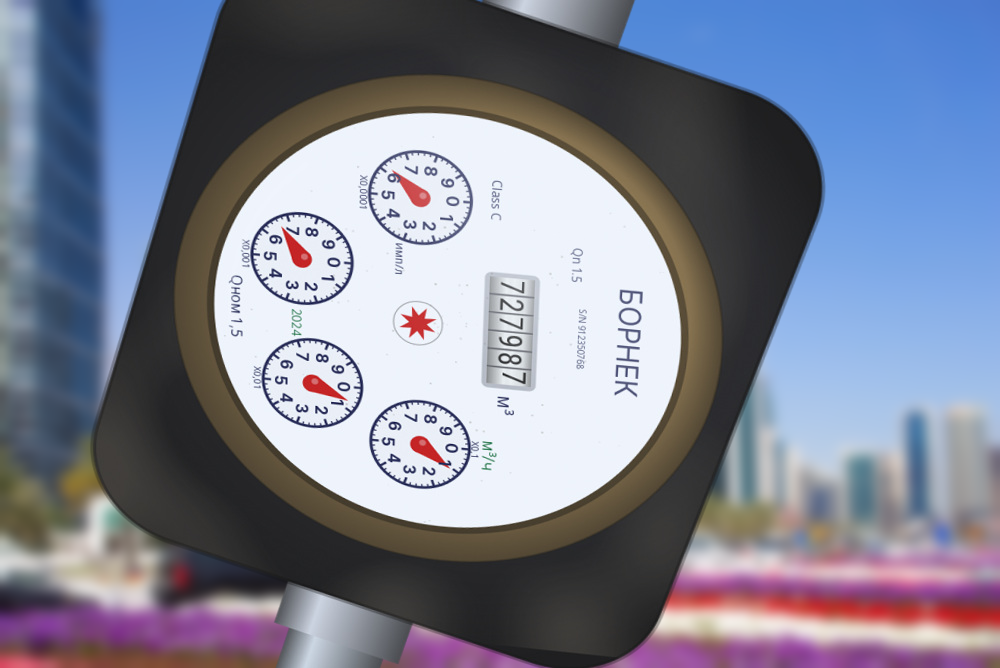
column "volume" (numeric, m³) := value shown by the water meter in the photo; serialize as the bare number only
727987.1066
